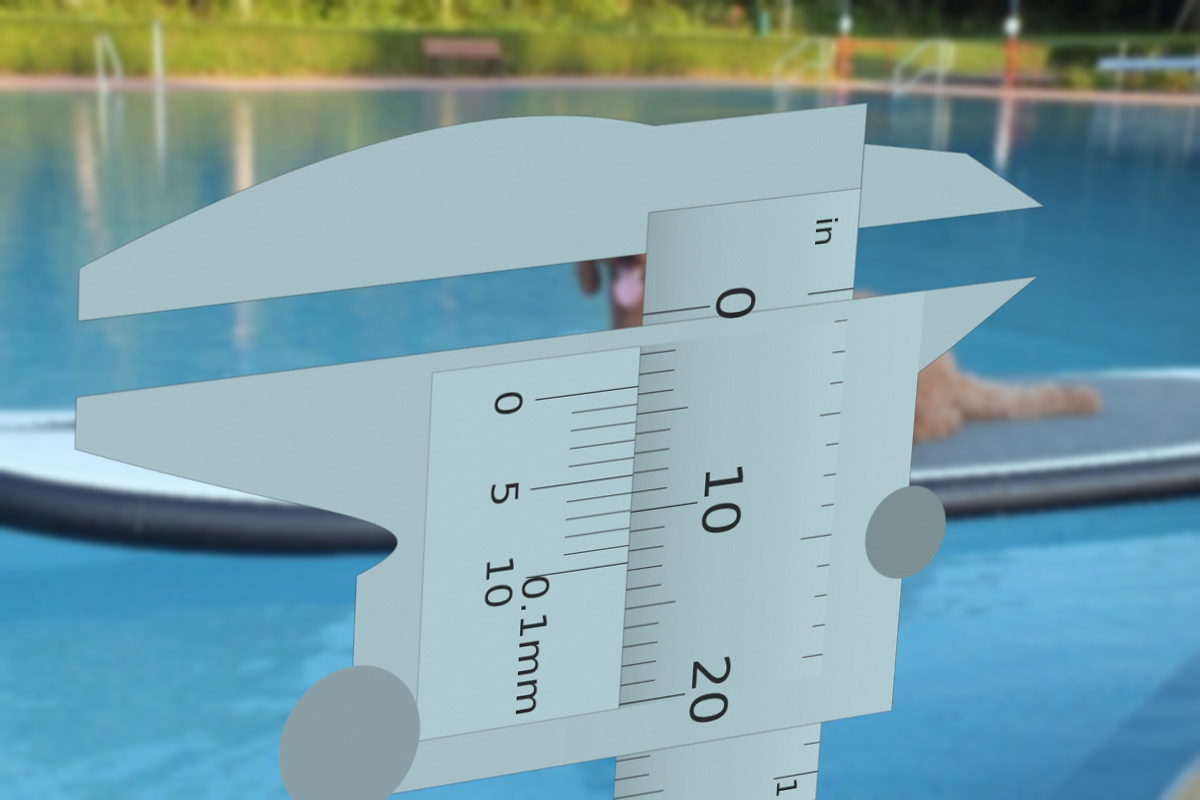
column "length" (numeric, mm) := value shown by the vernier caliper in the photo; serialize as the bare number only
3.6
